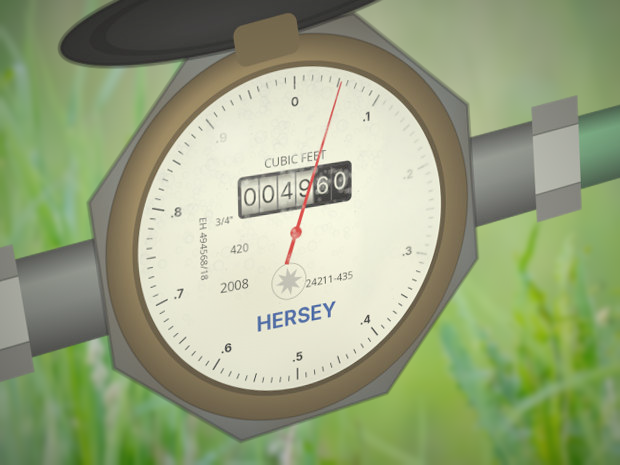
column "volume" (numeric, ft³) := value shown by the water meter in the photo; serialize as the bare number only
4960.05
